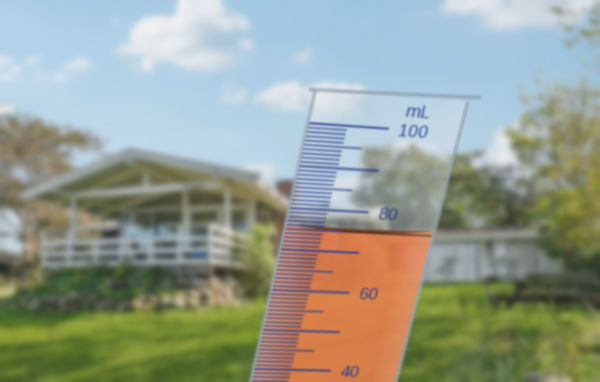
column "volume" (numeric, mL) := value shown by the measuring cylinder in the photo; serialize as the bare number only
75
